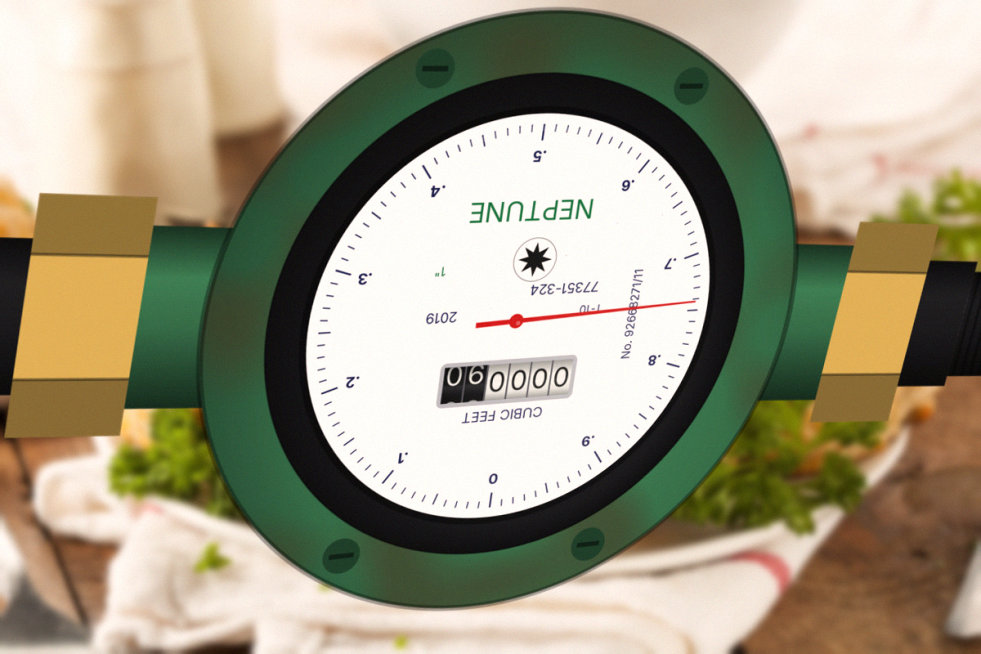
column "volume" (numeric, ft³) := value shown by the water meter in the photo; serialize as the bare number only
89.74
